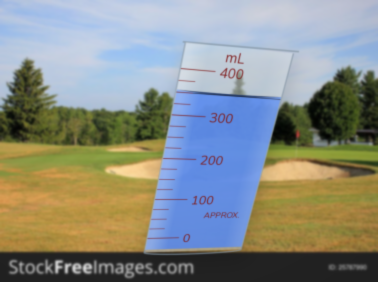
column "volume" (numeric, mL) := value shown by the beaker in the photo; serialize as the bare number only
350
